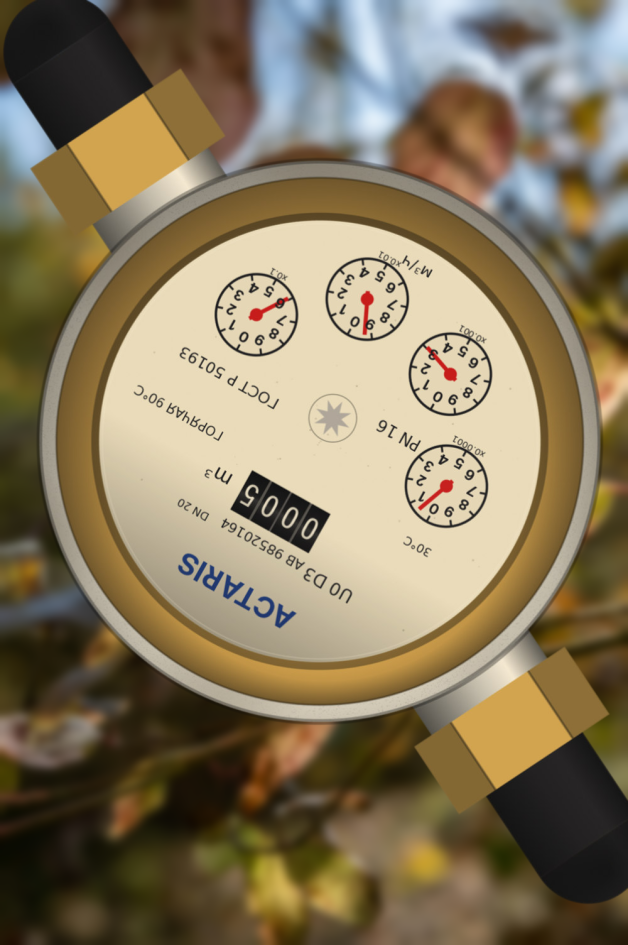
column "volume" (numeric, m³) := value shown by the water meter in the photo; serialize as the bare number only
5.5930
